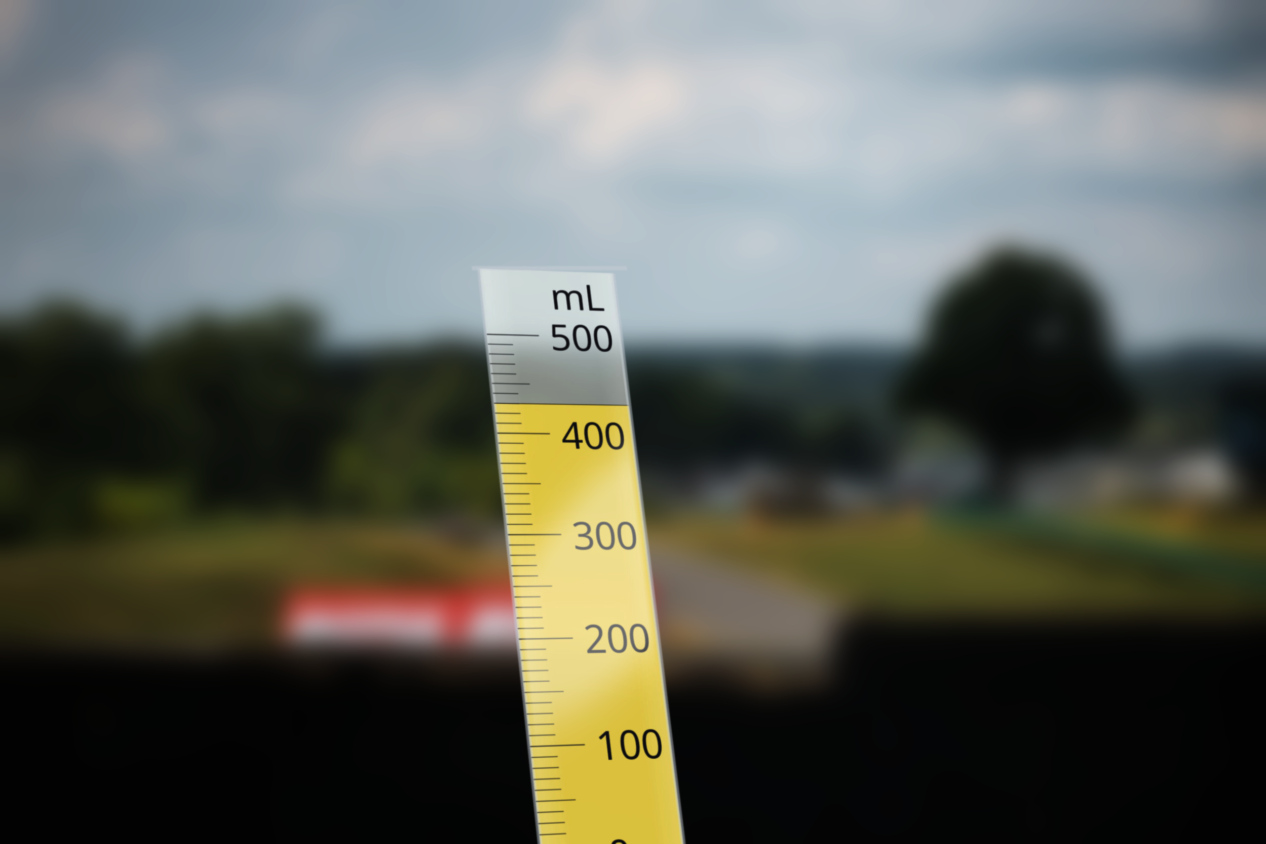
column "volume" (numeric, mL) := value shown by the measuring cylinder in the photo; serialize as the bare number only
430
